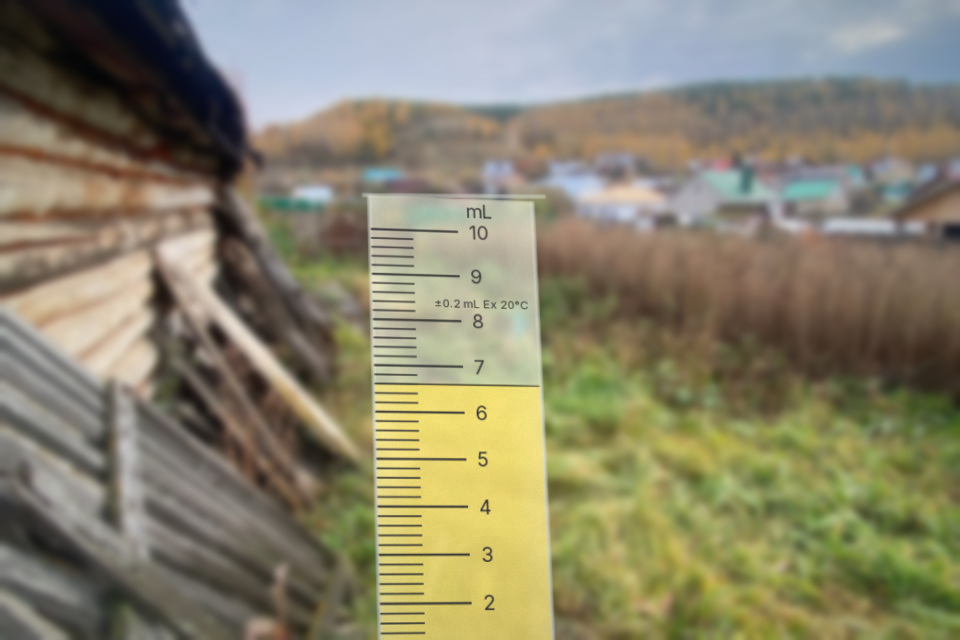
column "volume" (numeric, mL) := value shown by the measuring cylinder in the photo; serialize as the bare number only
6.6
